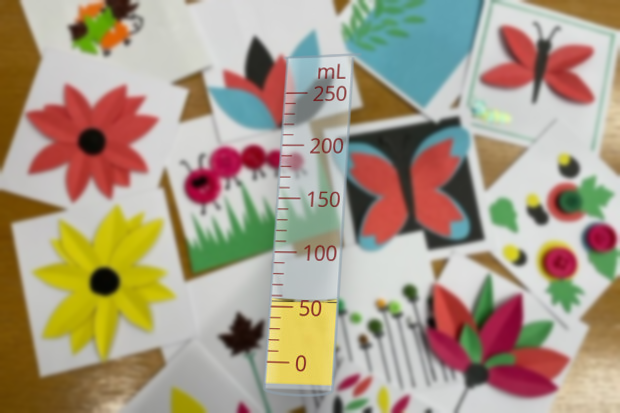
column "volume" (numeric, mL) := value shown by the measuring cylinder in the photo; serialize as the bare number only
55
